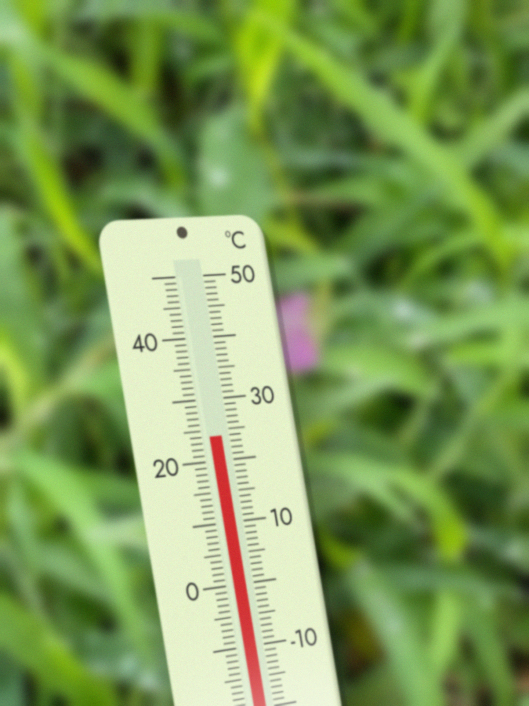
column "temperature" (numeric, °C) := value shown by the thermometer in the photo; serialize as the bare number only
24
